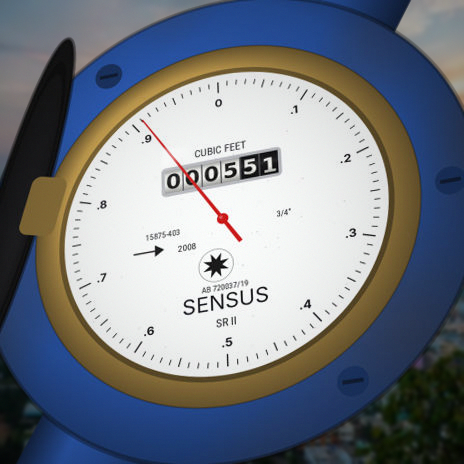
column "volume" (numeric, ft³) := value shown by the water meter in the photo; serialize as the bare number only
550.91
